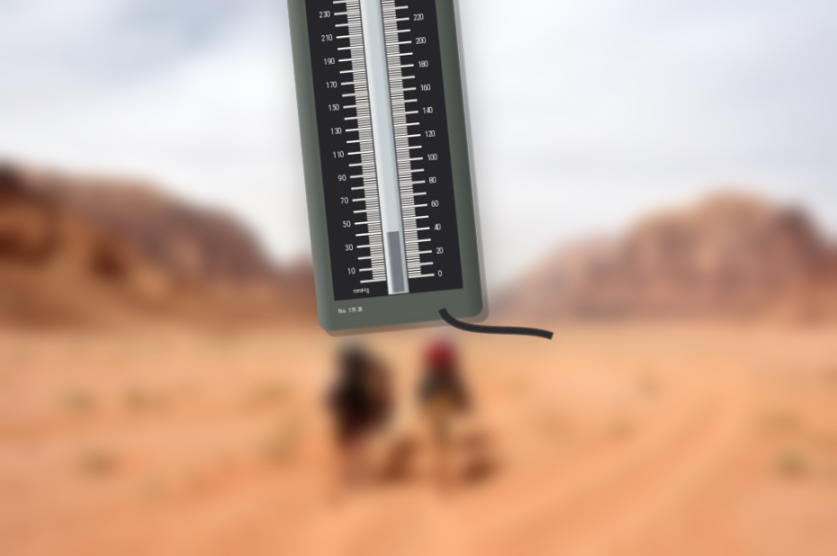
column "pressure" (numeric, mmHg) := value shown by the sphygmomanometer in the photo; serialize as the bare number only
40
